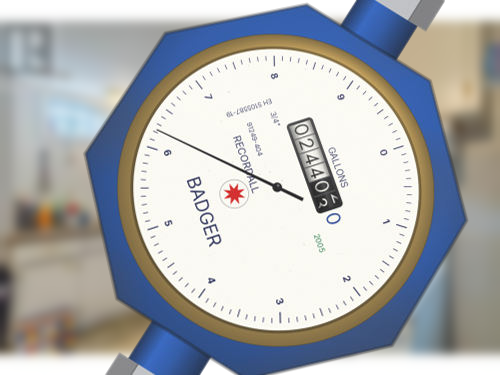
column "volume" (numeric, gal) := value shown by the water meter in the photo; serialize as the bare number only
244026.2
